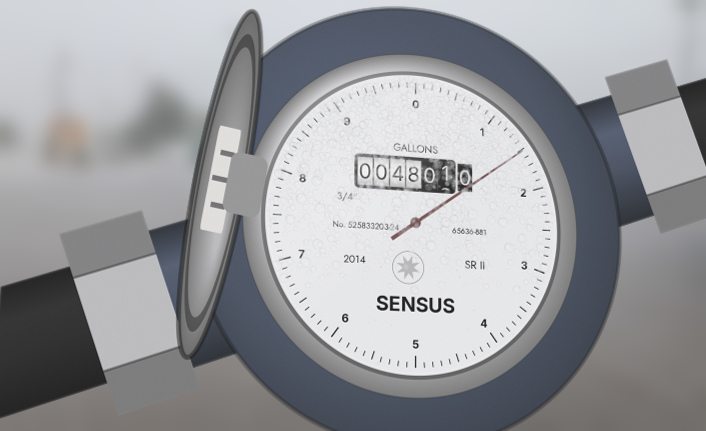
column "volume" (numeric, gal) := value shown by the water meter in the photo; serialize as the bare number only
48011.5
